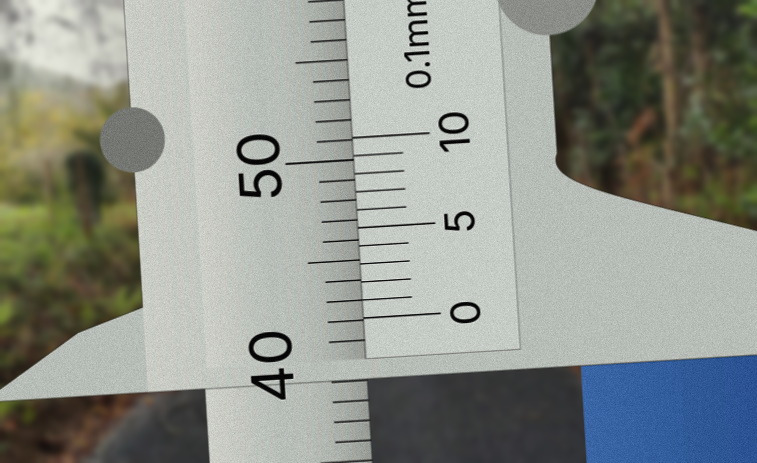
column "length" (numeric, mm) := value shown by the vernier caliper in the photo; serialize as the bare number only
42.1
